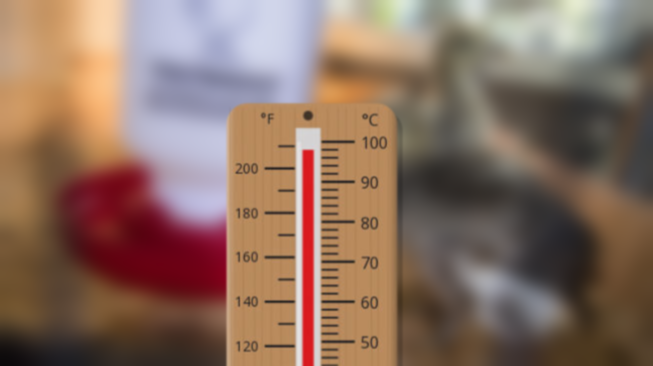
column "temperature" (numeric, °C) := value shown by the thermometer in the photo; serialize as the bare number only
98
